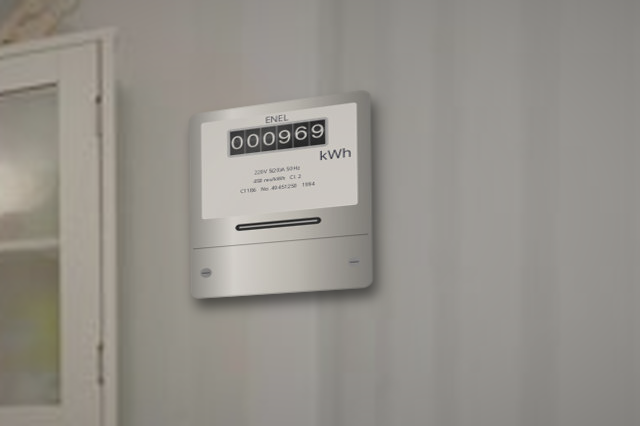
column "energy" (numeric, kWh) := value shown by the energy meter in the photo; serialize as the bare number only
969
